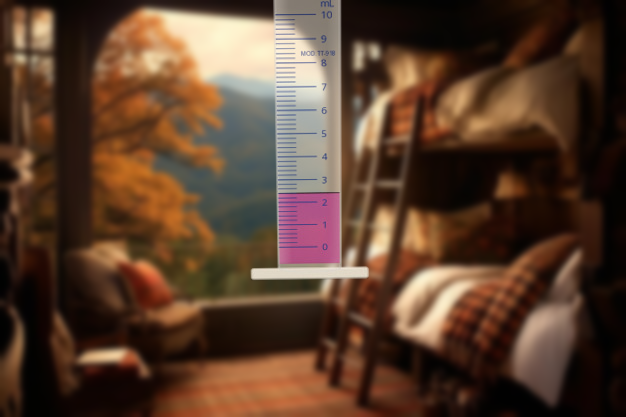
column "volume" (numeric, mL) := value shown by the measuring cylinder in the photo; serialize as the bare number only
2.4
